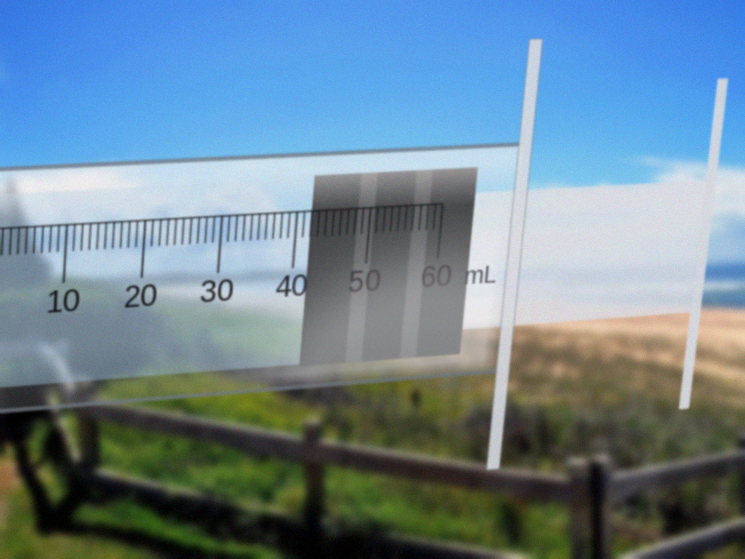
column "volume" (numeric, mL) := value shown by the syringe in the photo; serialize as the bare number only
42
